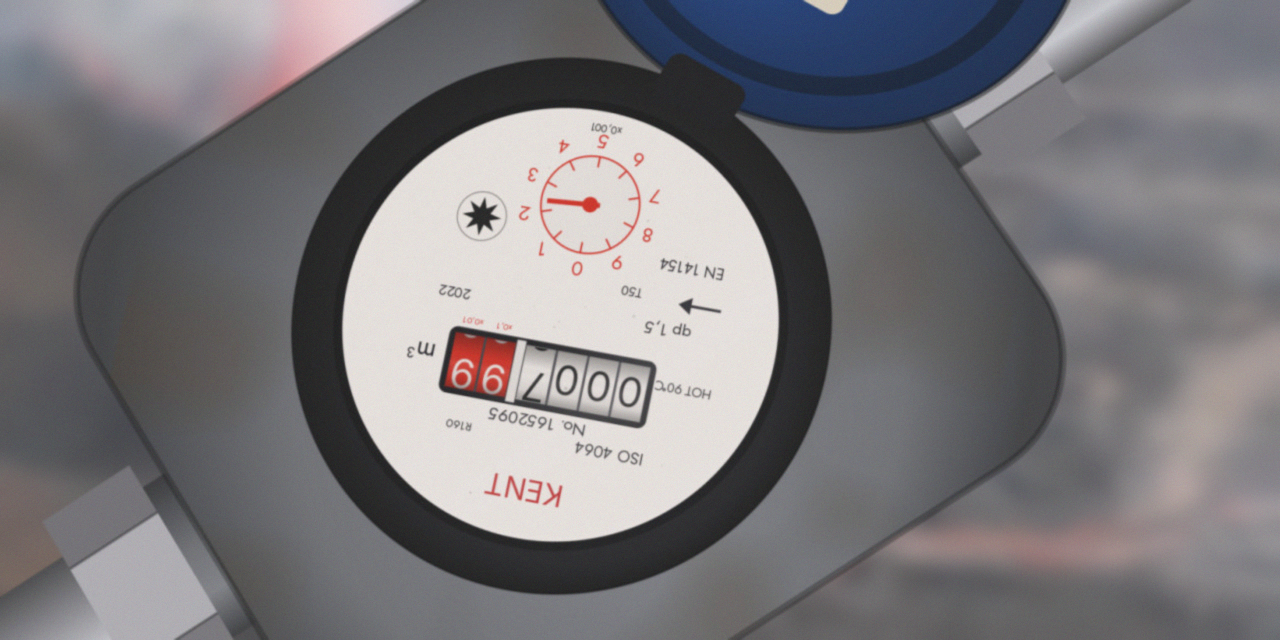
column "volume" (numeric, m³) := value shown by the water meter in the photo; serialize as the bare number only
7.992
